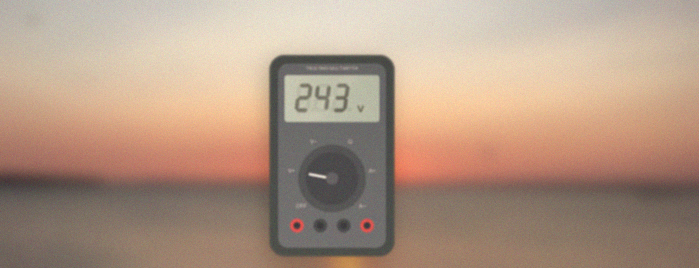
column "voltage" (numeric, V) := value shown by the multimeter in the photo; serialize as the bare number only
243
